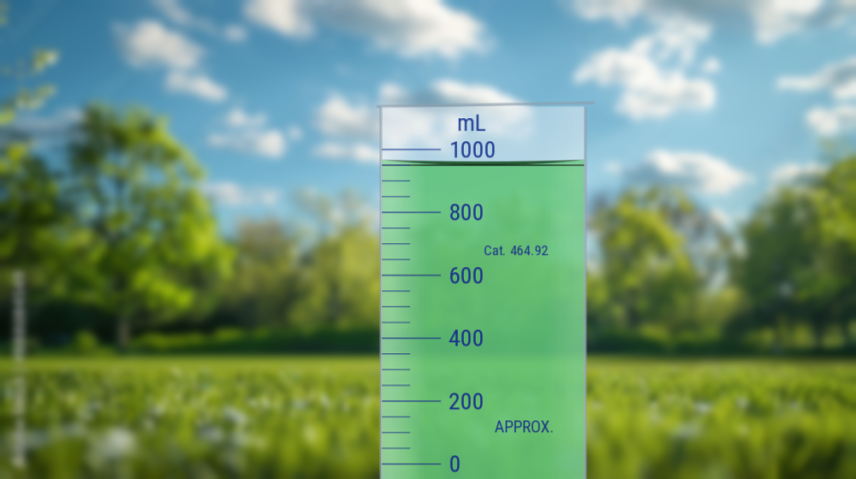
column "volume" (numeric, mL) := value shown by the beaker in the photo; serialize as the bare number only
950
